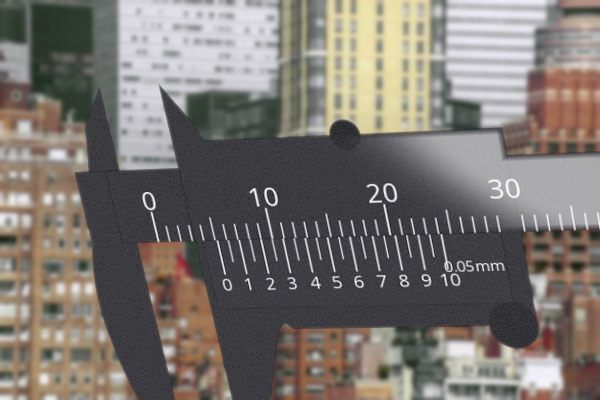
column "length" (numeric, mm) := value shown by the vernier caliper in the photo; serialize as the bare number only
5.2
